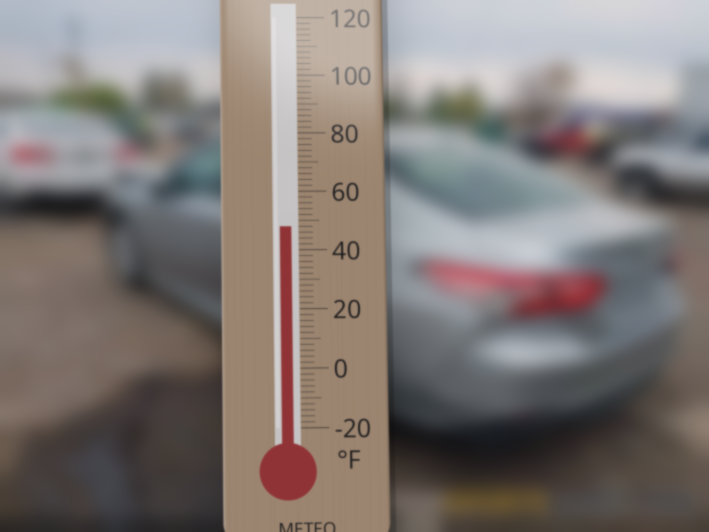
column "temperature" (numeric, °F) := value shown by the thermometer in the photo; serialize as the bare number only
48
